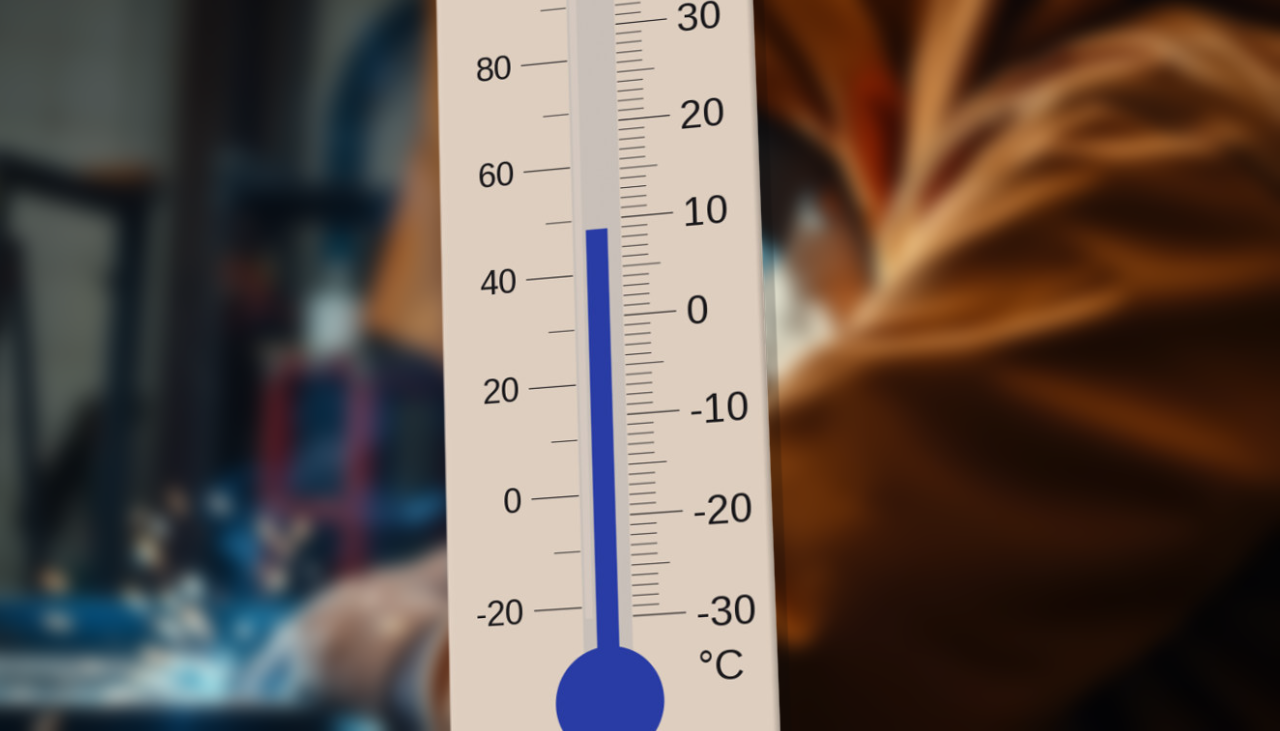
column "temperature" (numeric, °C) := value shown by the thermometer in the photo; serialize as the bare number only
9
